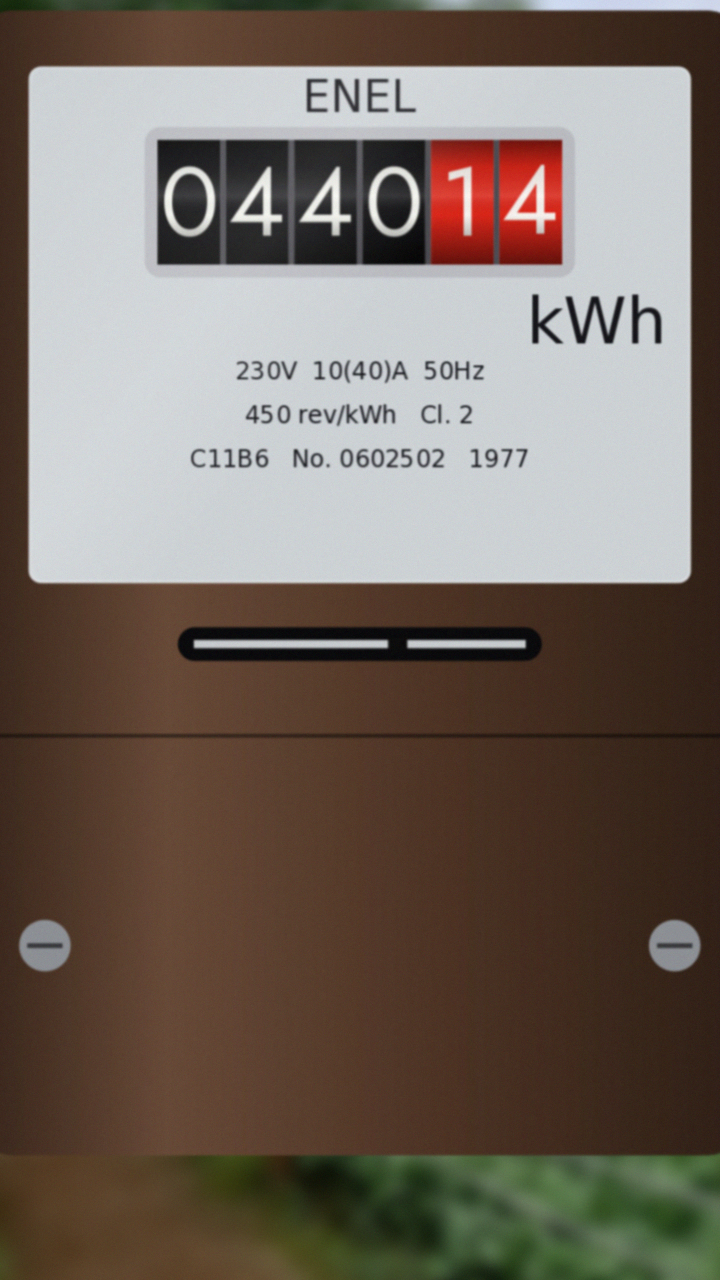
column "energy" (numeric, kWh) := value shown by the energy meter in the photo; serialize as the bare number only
440.14
